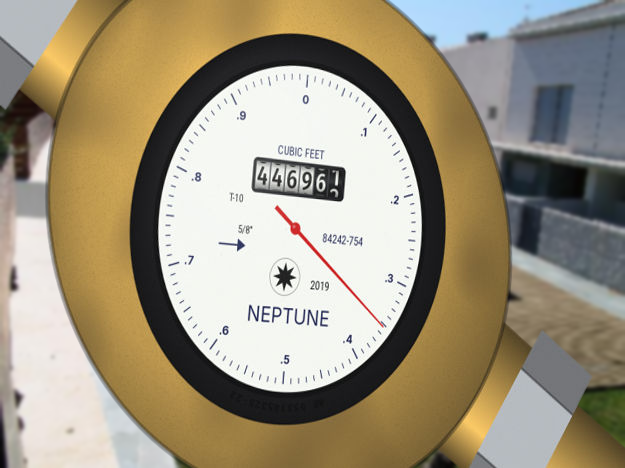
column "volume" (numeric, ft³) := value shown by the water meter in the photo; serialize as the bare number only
446961.35
